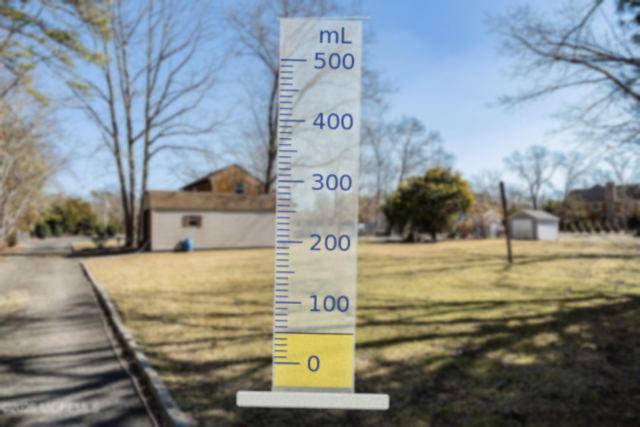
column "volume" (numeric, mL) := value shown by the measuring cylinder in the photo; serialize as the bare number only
50
